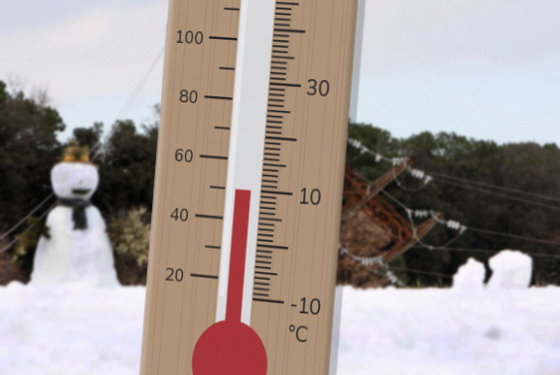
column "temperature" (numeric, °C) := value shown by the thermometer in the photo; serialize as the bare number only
10
